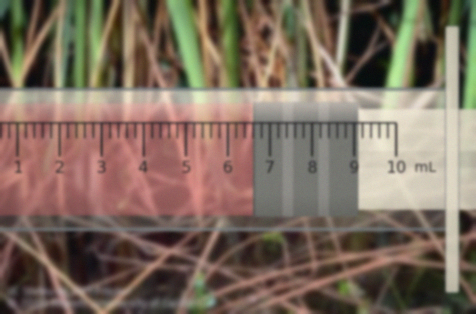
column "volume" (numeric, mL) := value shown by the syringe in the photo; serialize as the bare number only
6.6
